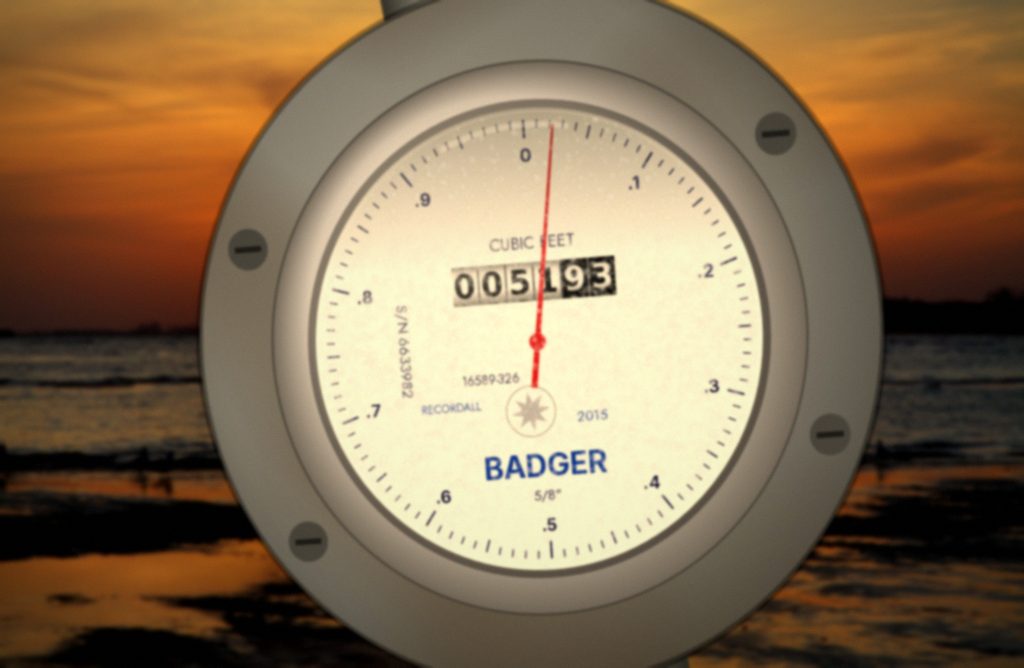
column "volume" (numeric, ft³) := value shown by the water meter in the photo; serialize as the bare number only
5193.02
